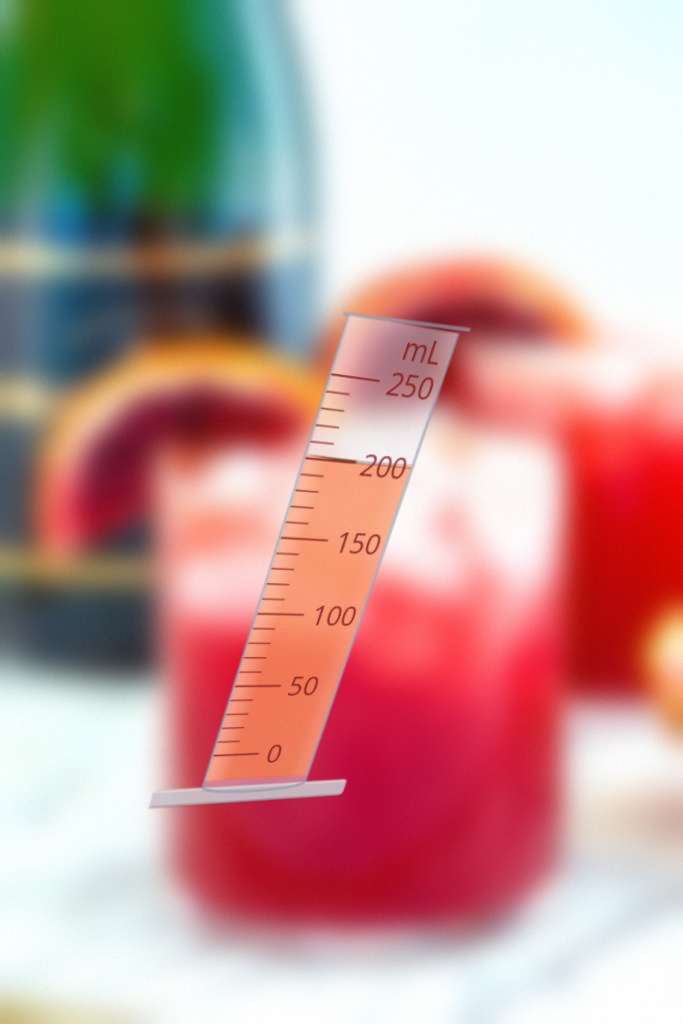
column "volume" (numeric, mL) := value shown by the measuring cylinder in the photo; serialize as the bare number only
200
